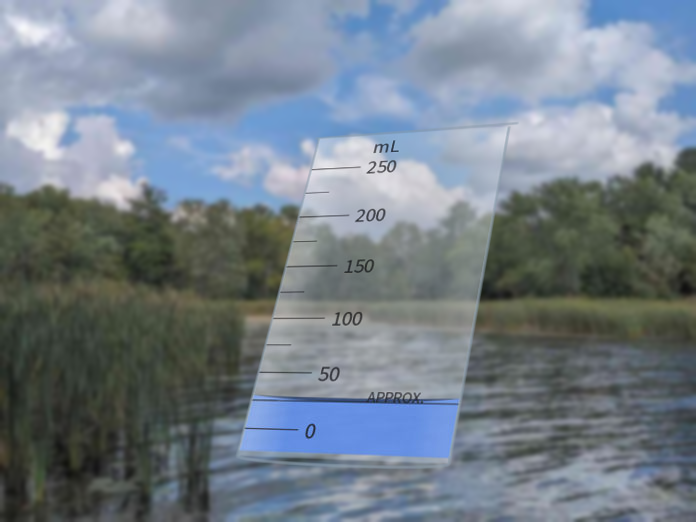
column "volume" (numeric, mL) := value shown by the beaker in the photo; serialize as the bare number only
25
